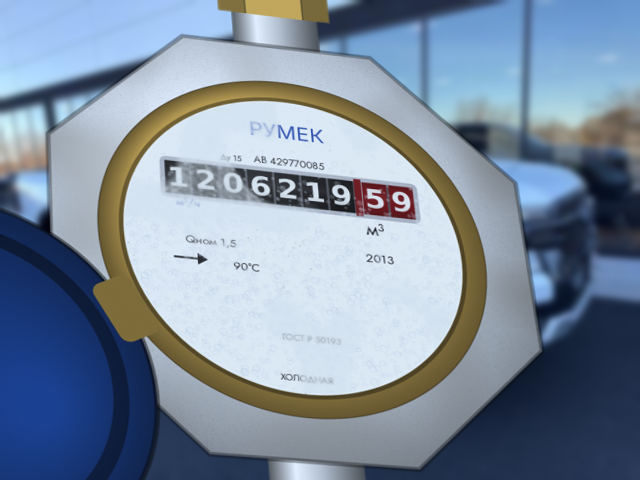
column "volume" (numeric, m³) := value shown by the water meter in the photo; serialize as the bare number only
1206219.59
